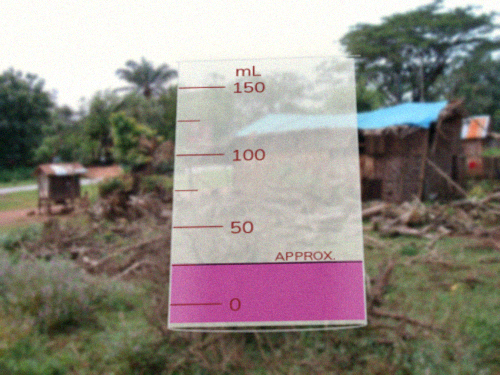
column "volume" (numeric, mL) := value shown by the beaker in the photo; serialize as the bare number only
25
